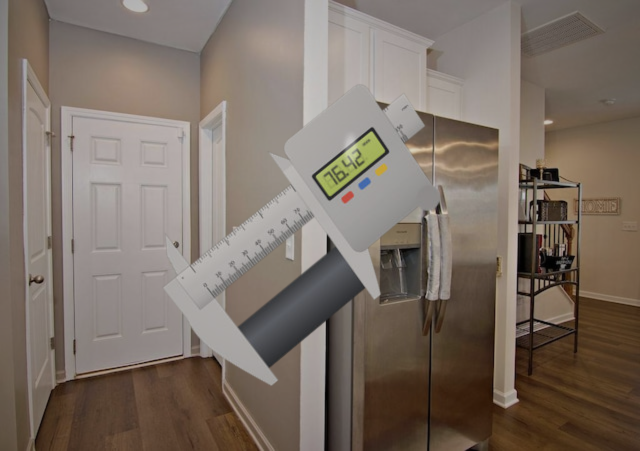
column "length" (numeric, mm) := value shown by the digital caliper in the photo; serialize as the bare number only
76.42
